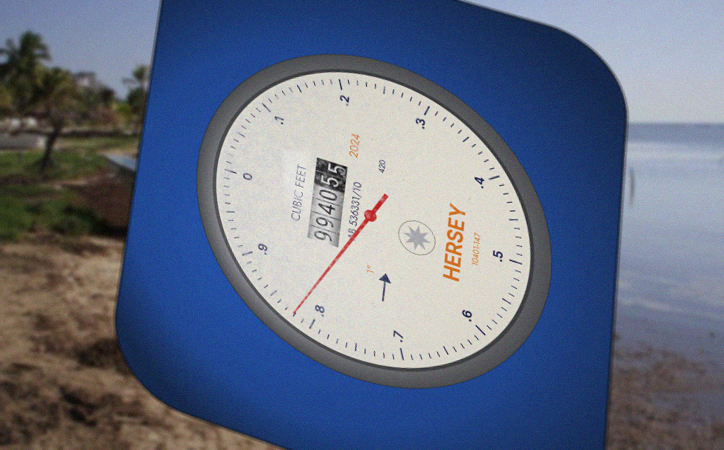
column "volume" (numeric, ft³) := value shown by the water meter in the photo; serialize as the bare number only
994054.82
